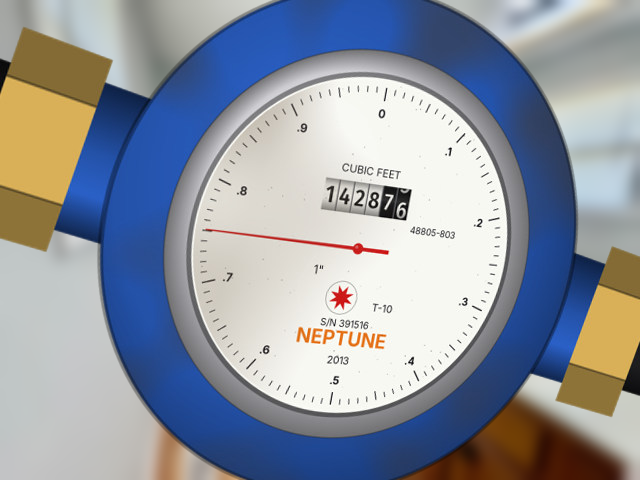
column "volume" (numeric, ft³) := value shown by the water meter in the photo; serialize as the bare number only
142875.75
